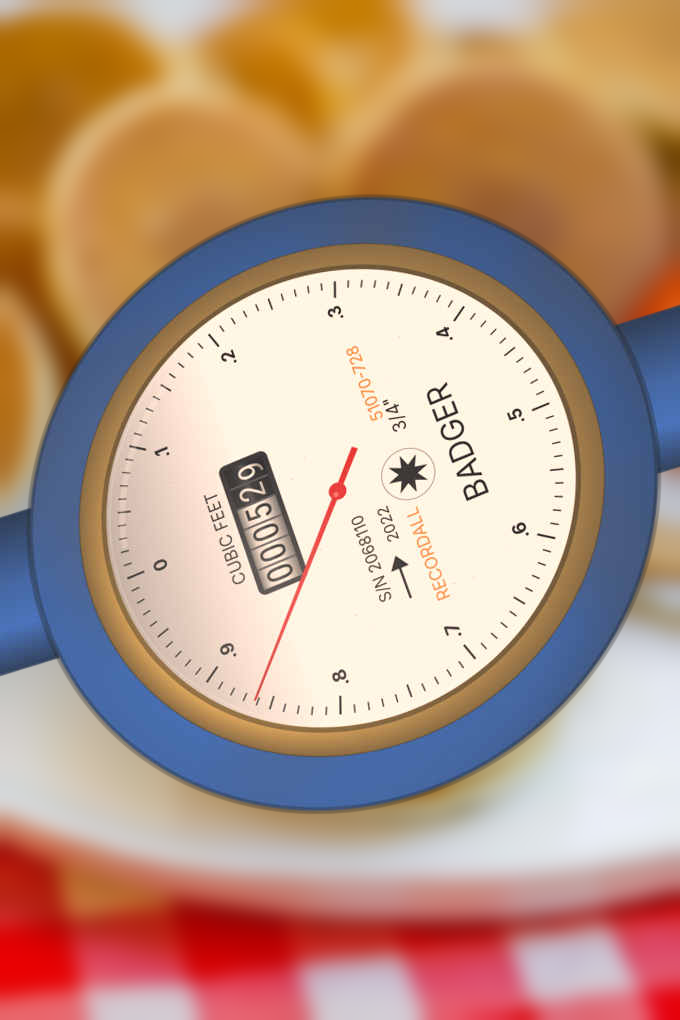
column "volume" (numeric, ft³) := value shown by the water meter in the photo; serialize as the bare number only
528.86
